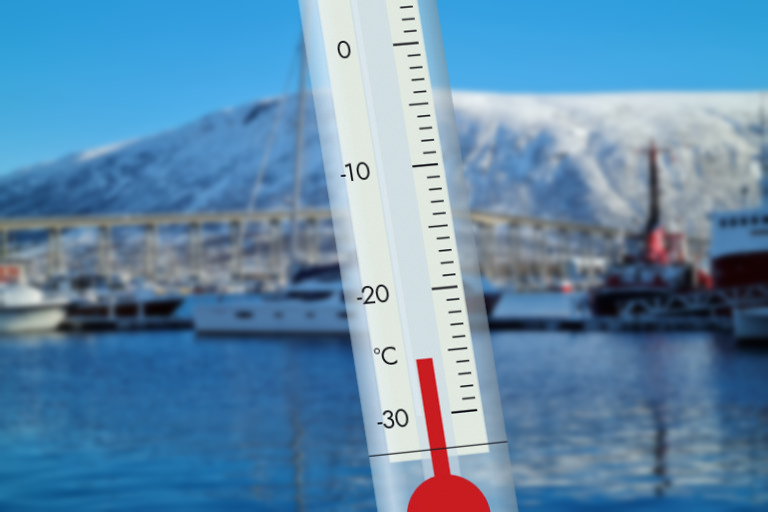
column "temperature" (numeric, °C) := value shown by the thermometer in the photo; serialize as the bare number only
-25.5
